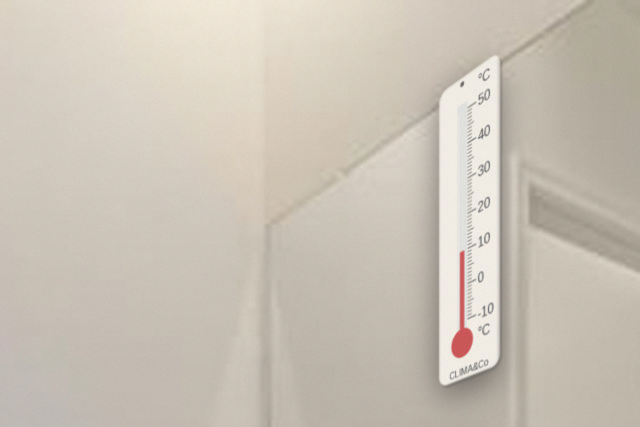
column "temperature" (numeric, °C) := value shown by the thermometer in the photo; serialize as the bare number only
10
